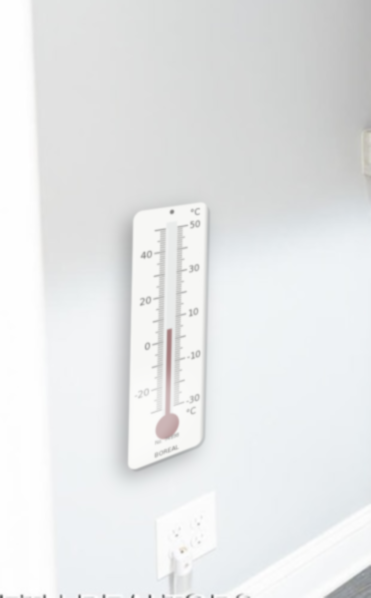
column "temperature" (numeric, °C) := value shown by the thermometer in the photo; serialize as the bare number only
5
